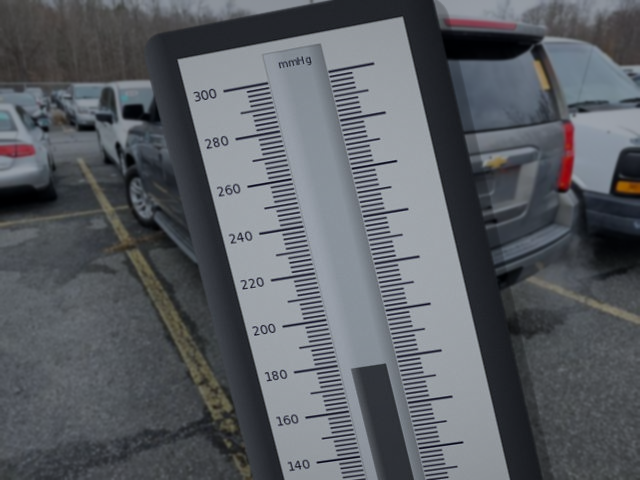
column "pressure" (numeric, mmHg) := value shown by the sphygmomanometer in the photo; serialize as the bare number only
178
